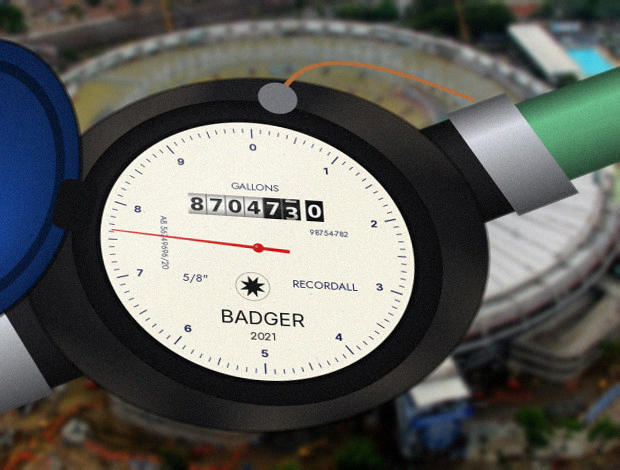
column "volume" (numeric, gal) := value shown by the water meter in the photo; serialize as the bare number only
8704727.6
